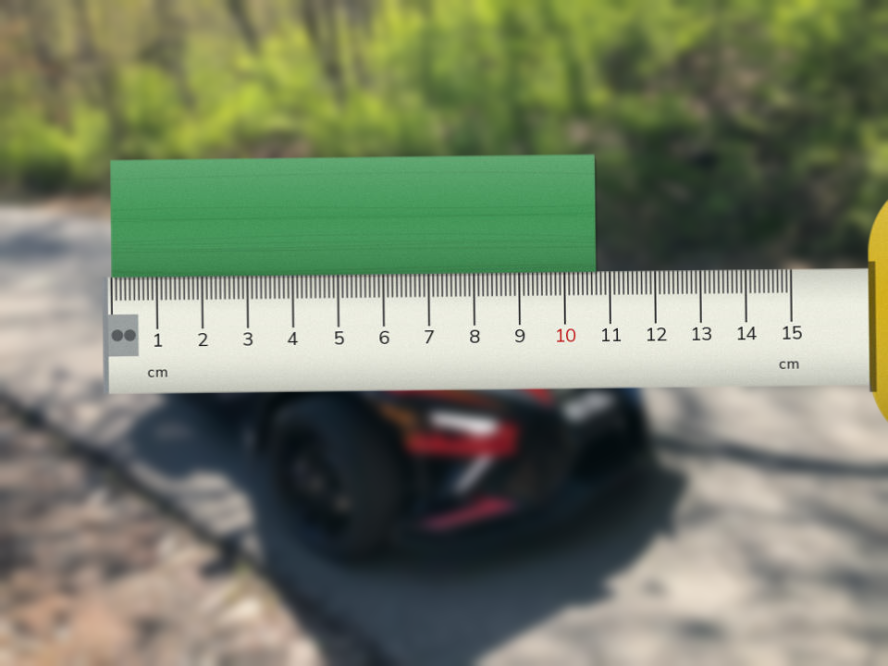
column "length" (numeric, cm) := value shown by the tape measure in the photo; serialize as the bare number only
10.7
